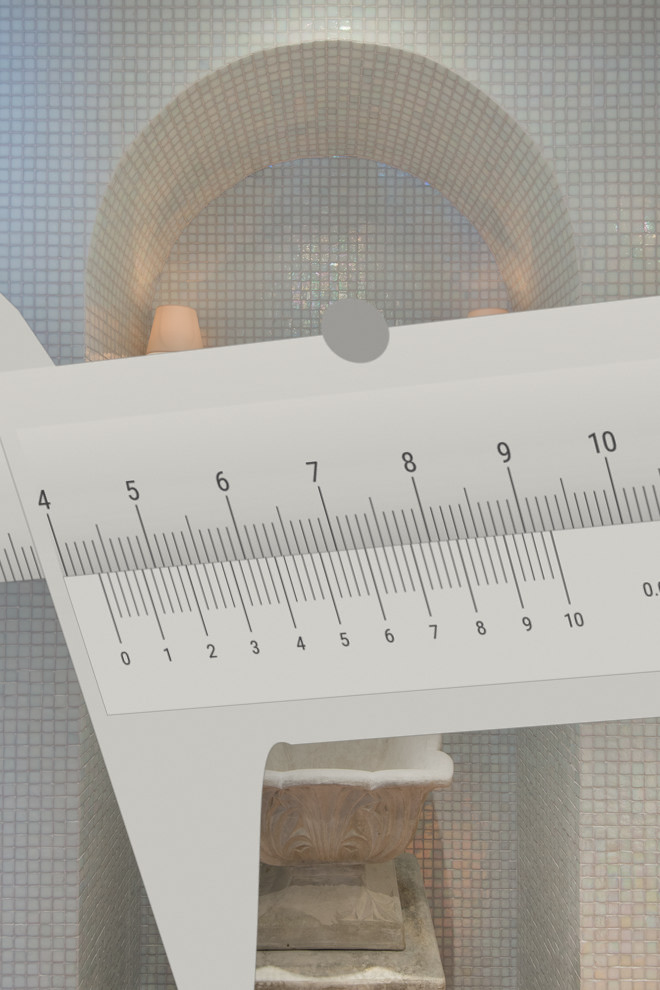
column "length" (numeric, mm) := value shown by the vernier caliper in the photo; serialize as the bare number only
43.6
